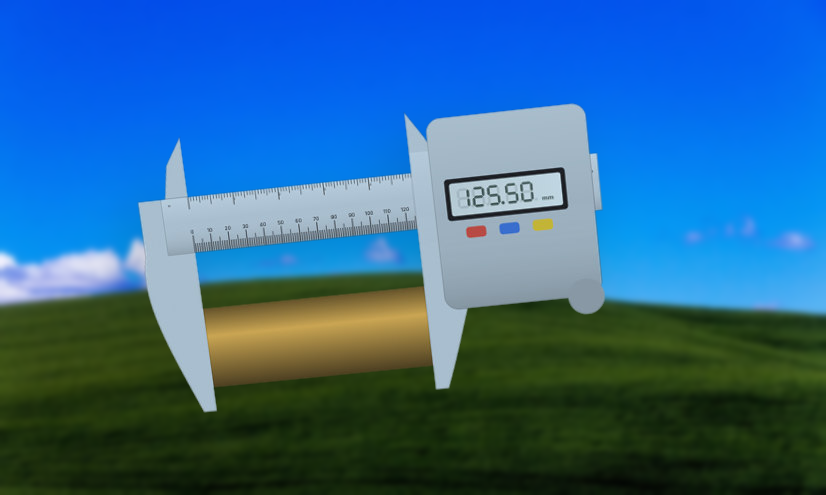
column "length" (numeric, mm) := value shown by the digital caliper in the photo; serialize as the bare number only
125.50
